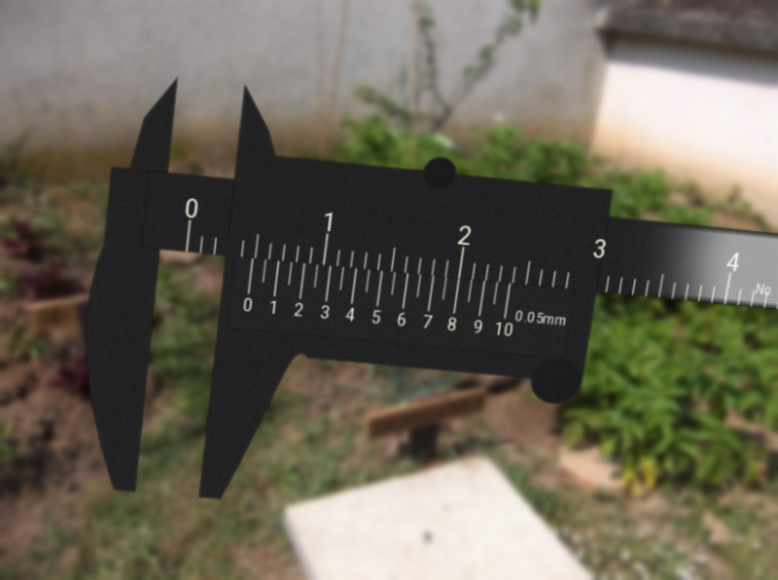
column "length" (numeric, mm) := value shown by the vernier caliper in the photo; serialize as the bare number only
4.8
